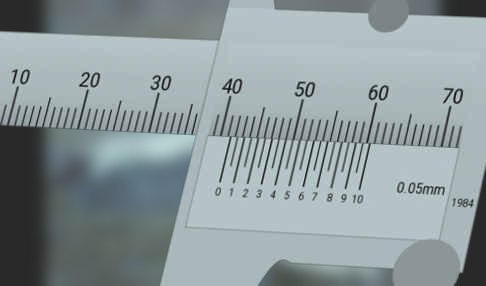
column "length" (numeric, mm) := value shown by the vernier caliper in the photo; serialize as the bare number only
41.4
